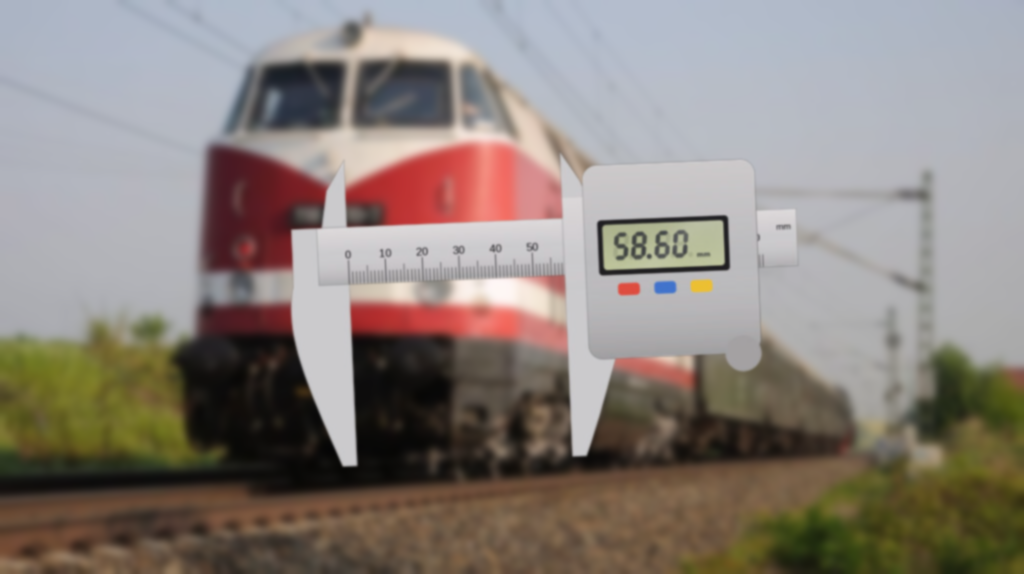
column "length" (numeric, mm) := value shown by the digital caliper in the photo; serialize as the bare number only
58.60
